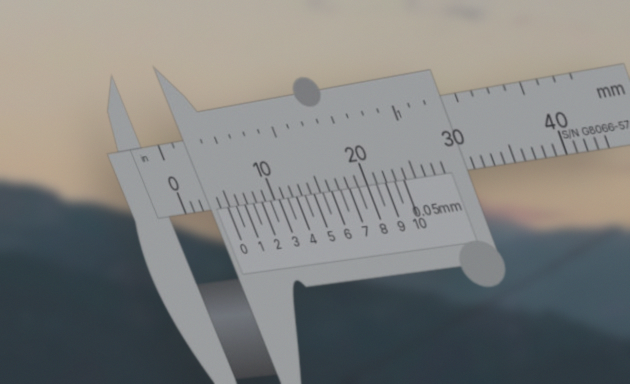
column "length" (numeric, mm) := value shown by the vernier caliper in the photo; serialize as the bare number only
4.8
